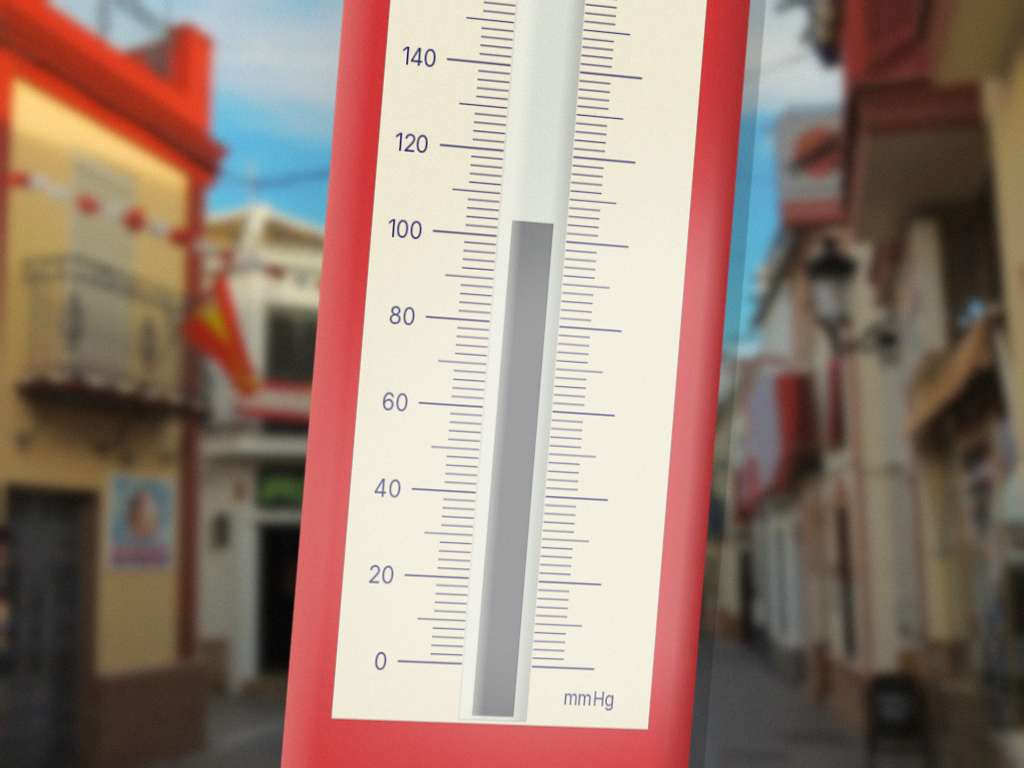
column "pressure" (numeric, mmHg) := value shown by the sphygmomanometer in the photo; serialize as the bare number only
104
